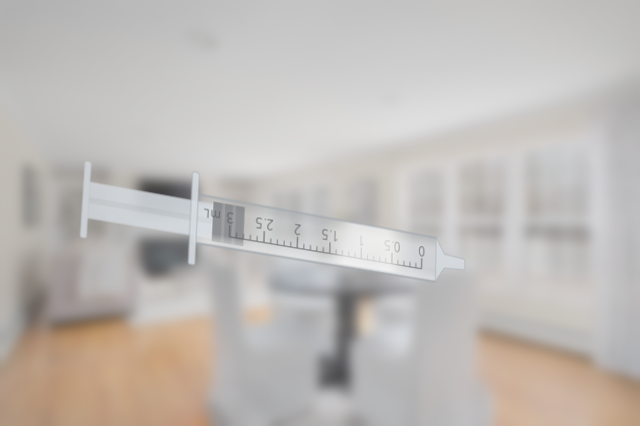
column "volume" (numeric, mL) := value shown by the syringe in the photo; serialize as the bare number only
2.8
